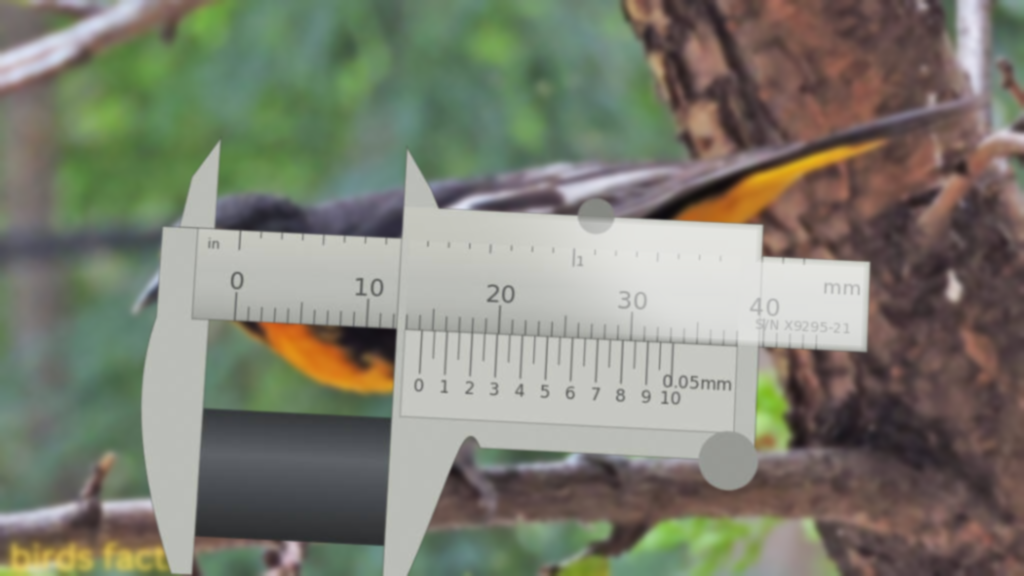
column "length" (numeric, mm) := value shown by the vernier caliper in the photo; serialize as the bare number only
14.2
